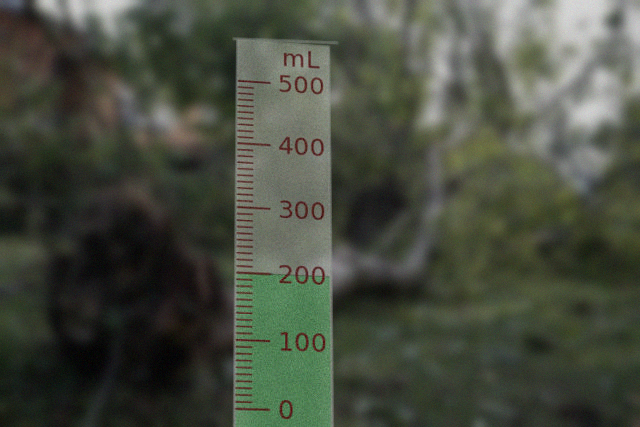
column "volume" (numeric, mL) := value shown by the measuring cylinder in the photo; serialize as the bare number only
200
